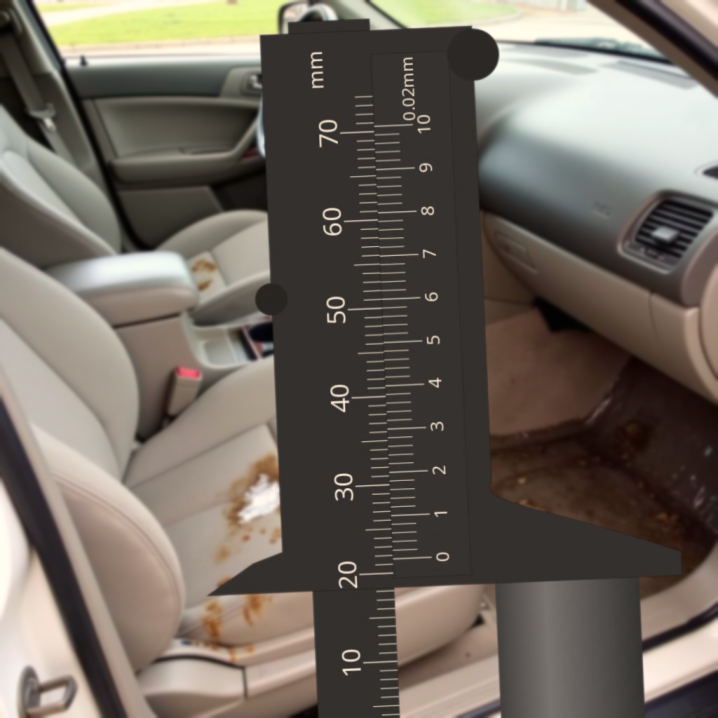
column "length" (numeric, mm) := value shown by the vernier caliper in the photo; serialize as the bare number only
21.6
